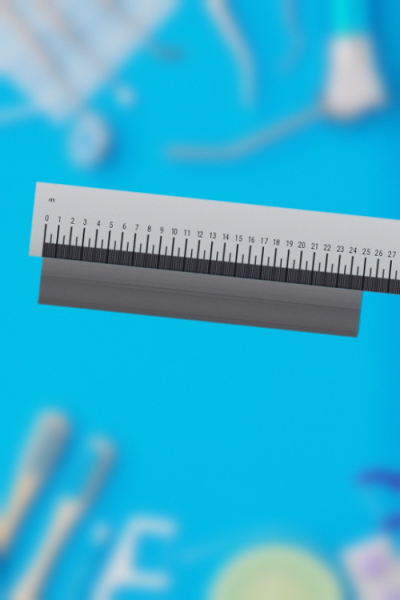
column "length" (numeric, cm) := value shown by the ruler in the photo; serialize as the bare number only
25
